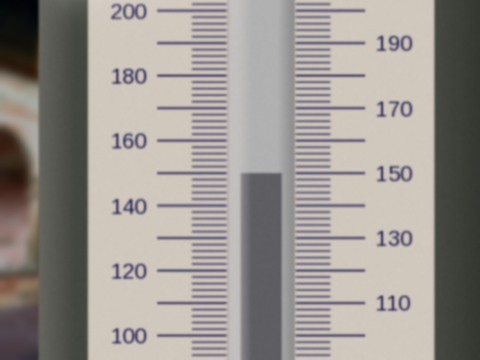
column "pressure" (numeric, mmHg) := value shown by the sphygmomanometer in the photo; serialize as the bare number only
150
